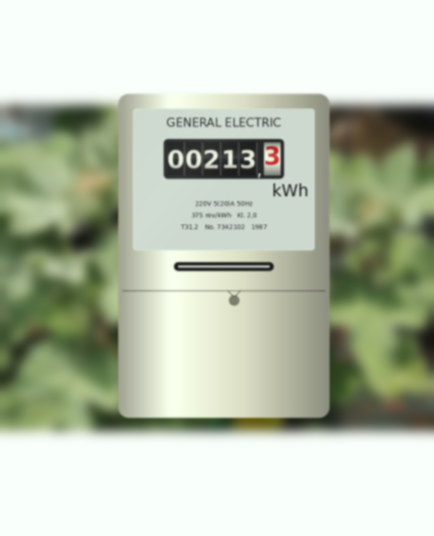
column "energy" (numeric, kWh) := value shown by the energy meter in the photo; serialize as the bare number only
213.3
